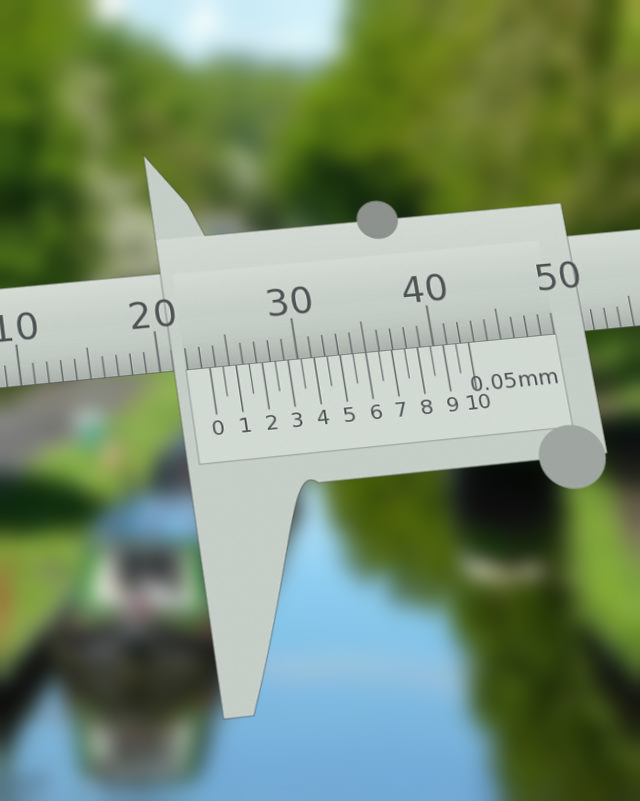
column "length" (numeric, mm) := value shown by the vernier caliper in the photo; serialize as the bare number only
23.6
